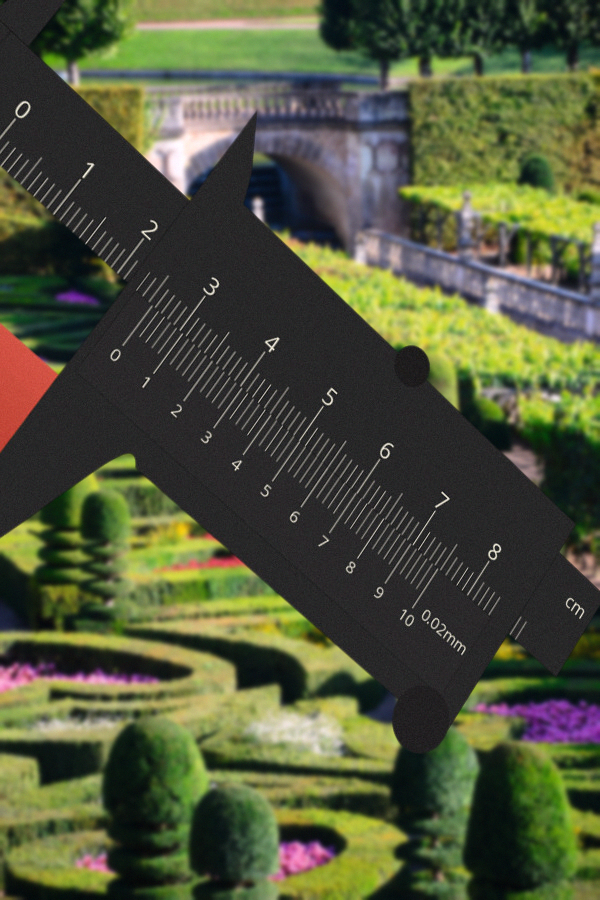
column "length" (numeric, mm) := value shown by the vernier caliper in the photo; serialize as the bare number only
25.6
